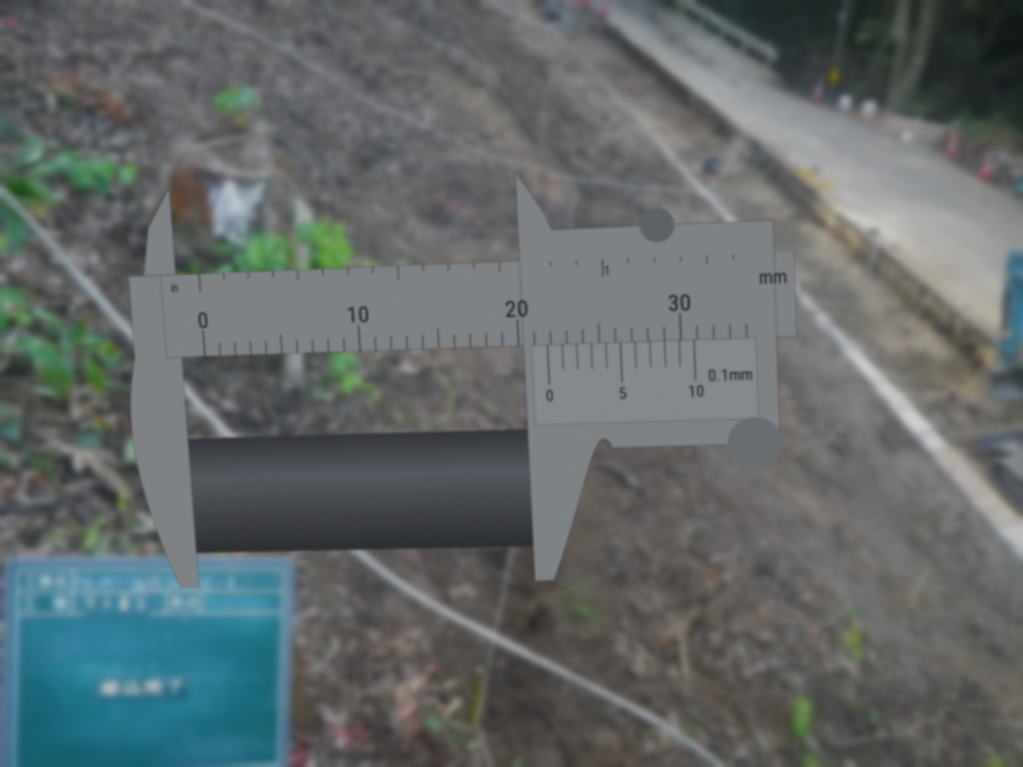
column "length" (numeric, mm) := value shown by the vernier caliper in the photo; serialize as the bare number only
21.8
